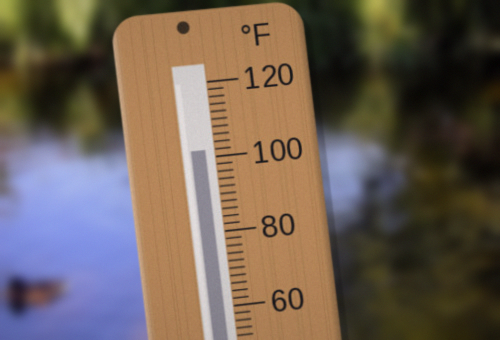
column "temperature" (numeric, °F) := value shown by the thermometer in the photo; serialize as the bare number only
102
